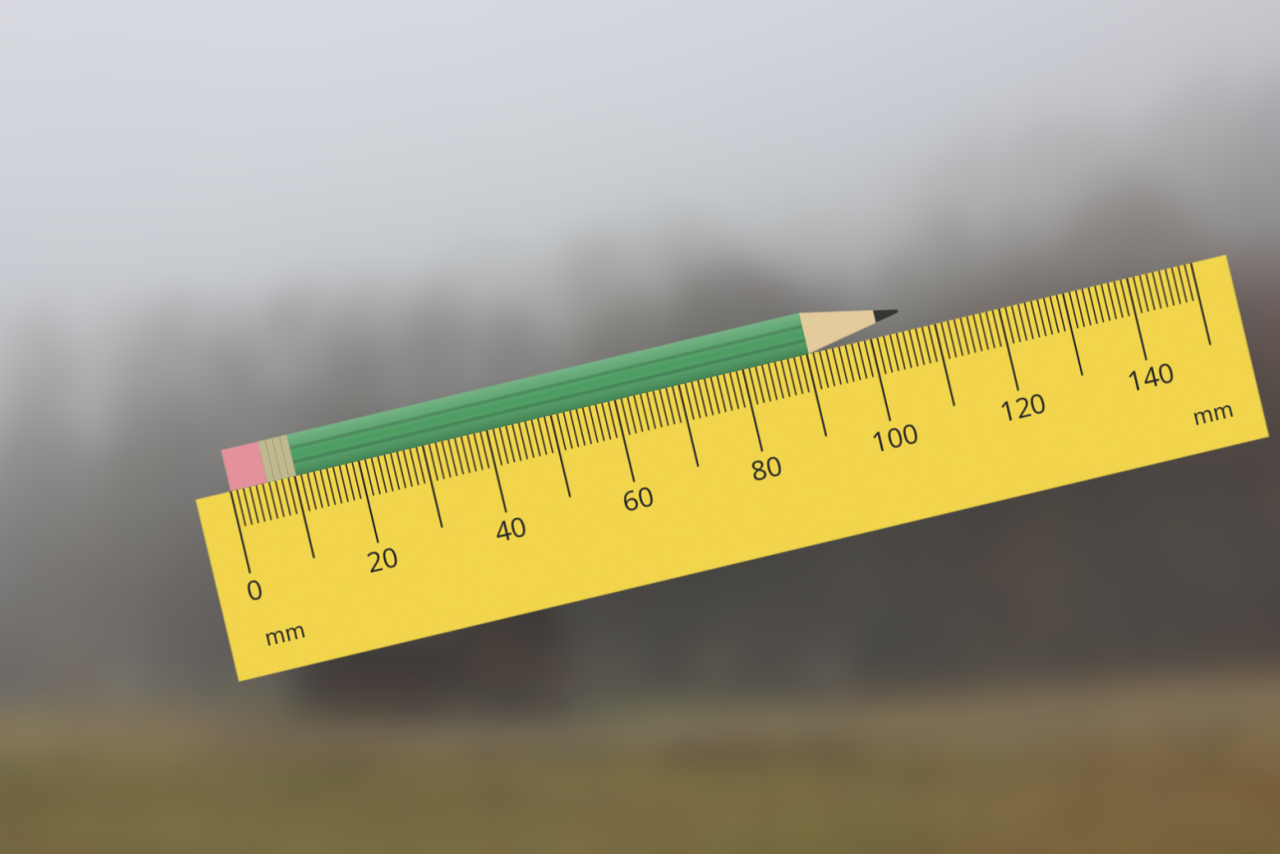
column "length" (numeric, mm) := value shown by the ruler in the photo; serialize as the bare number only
105
